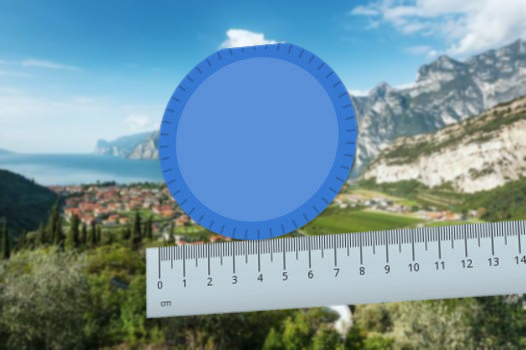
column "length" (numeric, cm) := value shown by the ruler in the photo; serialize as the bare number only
8
